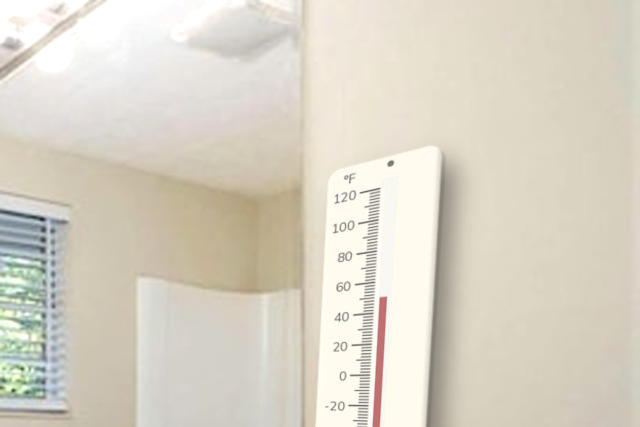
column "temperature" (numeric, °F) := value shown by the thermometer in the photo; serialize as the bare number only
50
